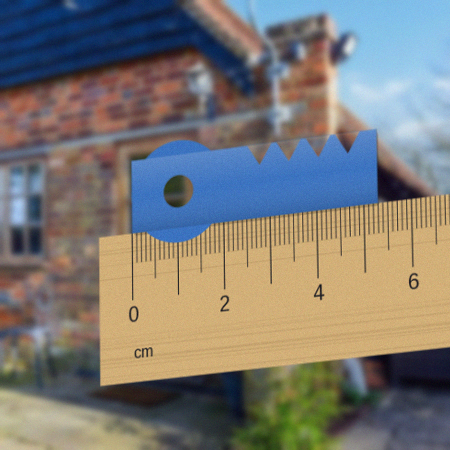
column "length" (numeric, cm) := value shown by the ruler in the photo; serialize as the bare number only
5.3
